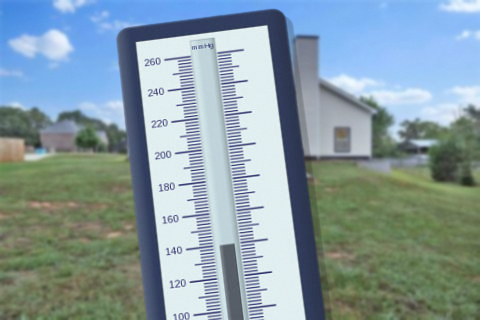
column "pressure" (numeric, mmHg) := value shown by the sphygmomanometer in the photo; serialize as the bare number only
140
